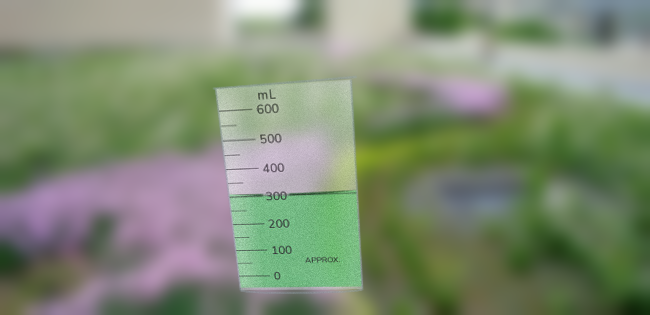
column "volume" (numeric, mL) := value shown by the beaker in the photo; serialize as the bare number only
300
